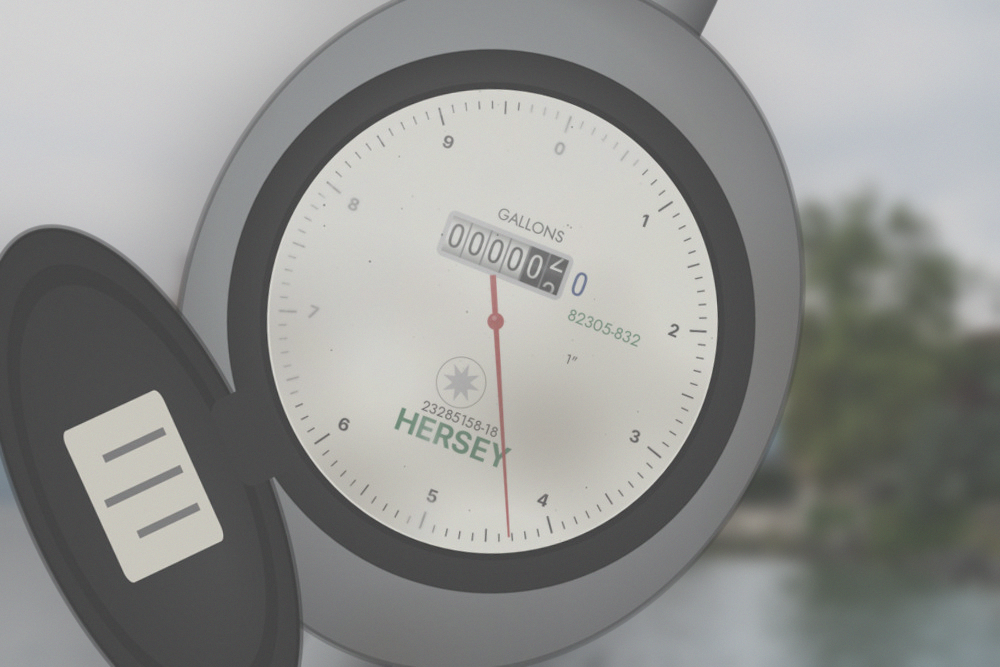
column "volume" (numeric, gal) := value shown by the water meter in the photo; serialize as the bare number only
24.3
